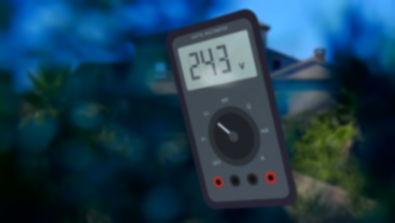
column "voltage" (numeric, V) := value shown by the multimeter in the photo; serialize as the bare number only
243
